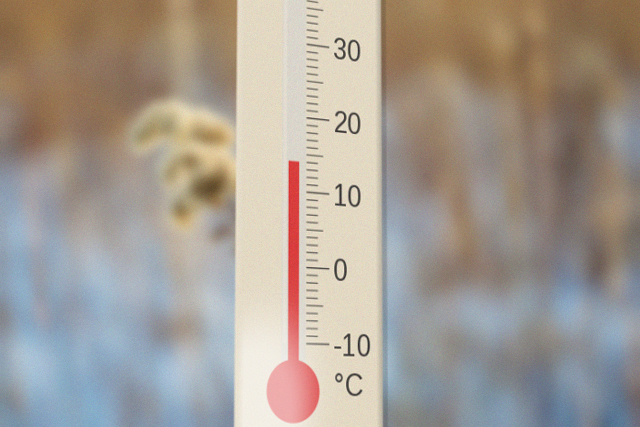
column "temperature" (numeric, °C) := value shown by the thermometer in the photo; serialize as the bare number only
14
